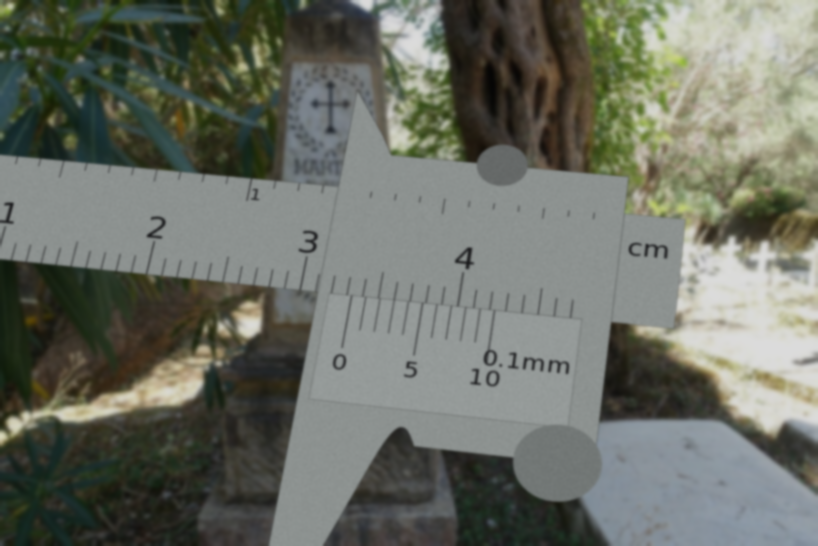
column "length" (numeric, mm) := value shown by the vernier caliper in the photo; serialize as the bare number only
33.3
